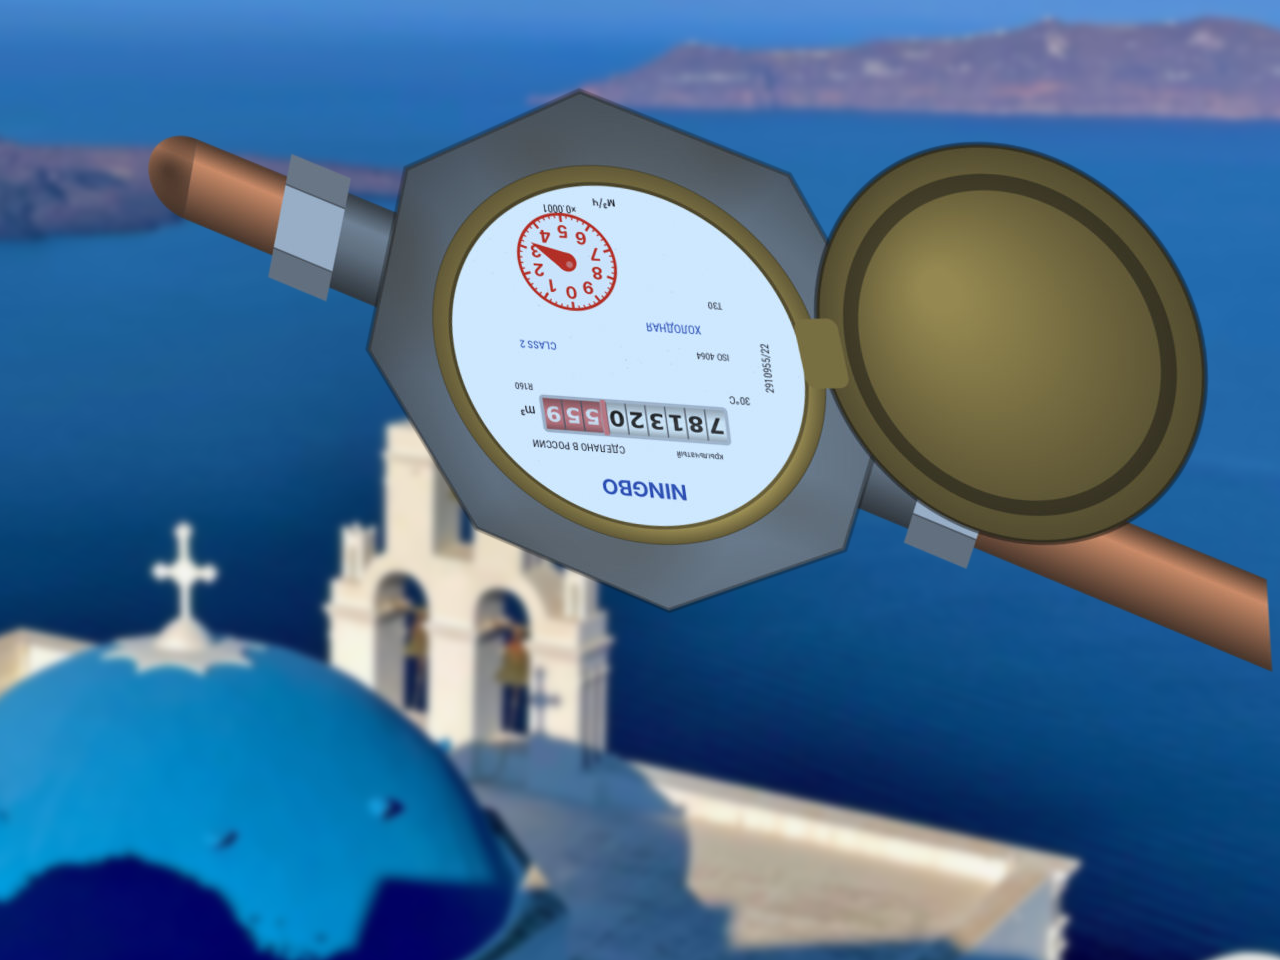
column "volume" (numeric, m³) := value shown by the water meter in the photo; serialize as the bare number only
781320.5593
